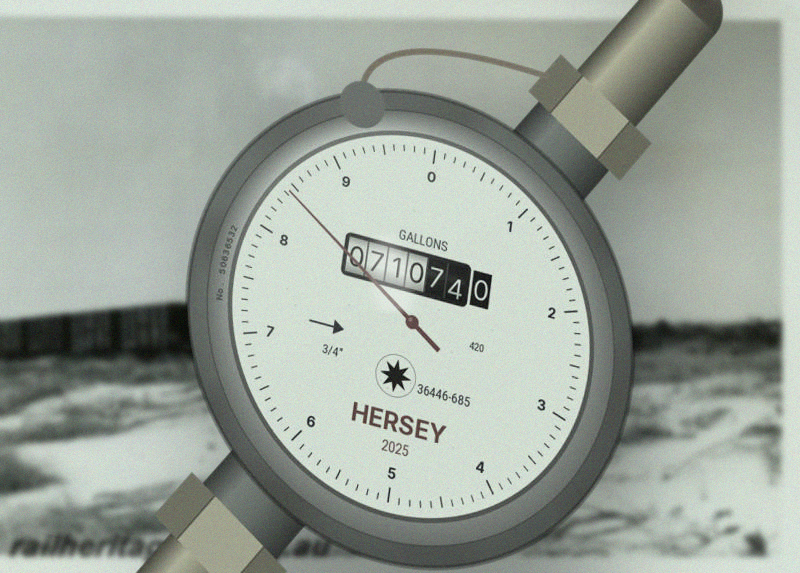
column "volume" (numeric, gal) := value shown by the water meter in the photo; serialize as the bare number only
710738.4
